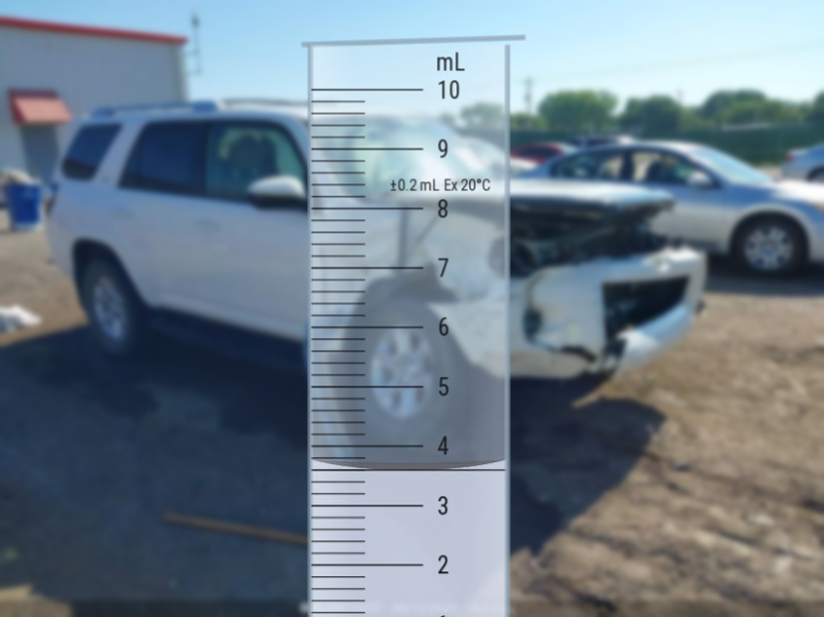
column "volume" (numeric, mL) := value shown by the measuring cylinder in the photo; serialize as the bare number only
3.6
